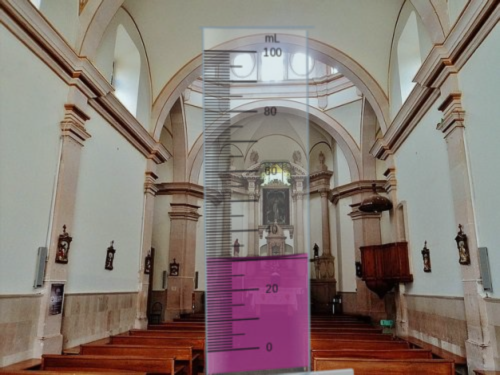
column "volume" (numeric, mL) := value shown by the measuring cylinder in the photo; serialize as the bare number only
30
